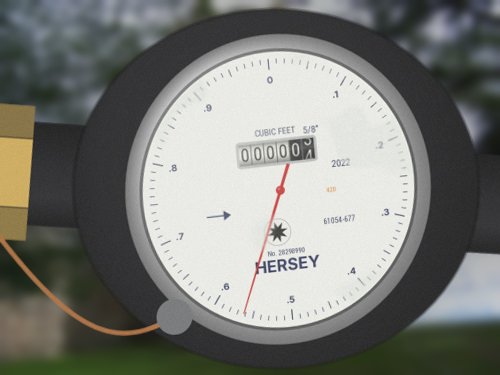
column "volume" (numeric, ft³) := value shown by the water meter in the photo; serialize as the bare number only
3.56
